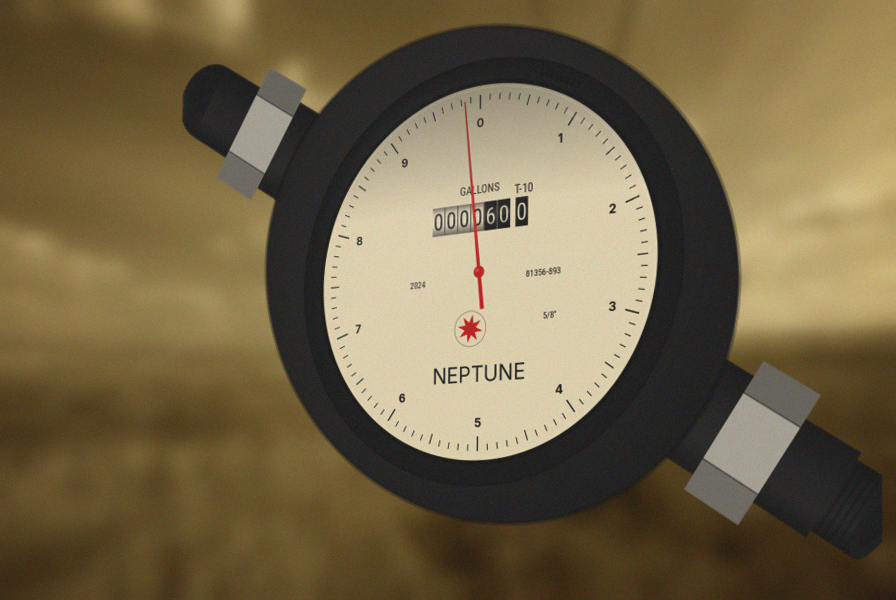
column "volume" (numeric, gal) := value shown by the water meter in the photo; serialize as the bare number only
599.8
